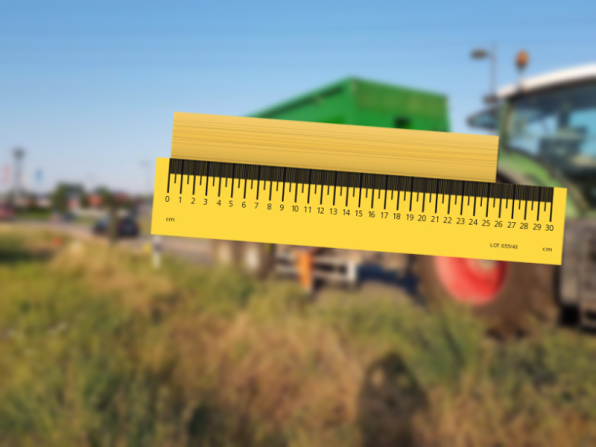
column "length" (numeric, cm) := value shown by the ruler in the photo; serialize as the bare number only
25.5
